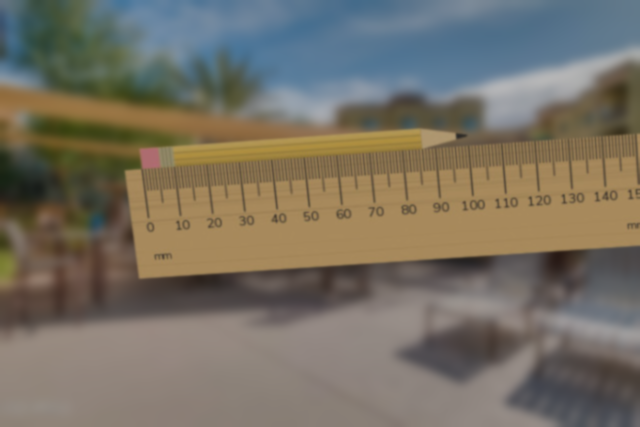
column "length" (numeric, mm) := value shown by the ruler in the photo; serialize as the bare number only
100
